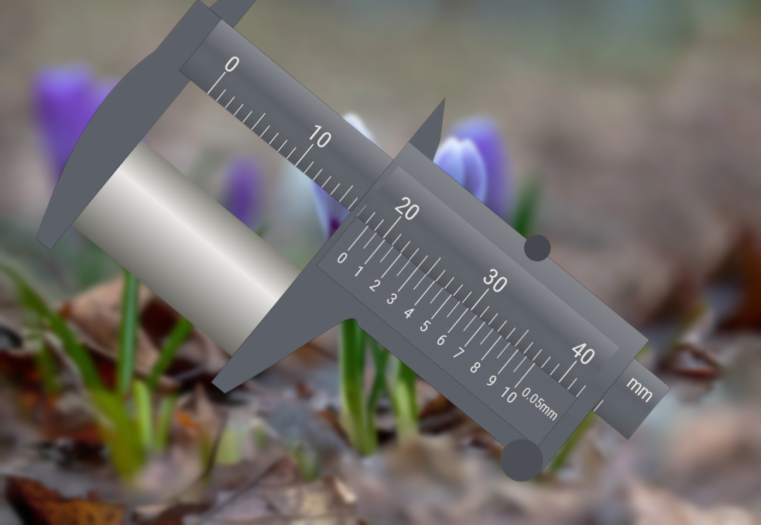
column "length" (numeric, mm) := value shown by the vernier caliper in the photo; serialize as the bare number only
18.3
